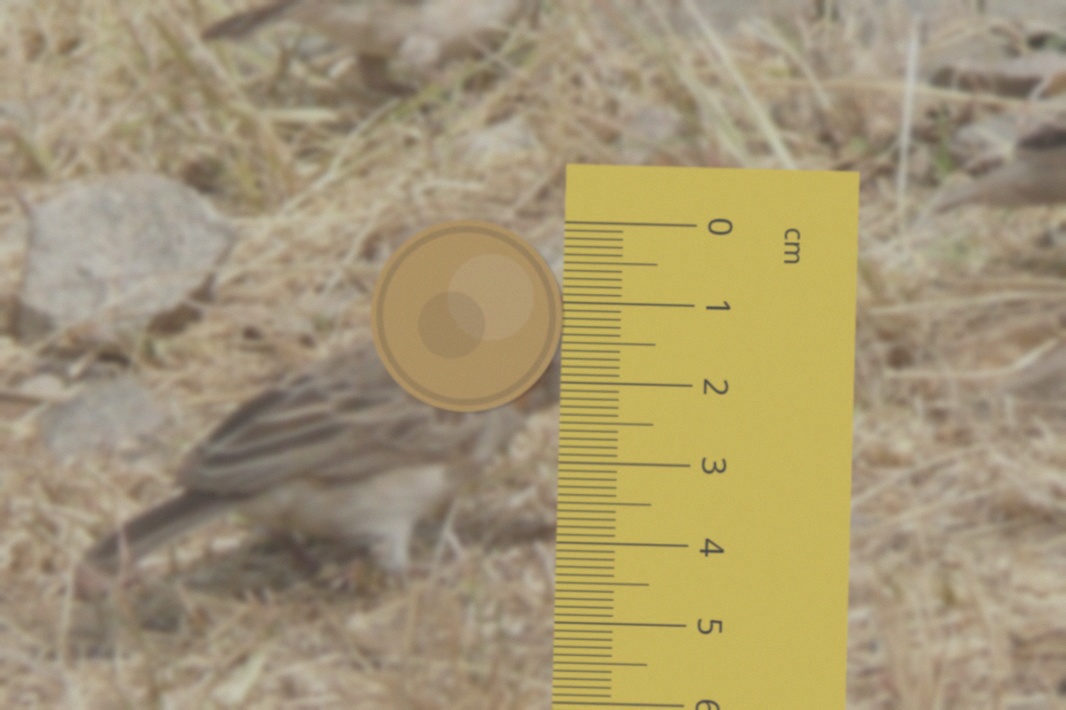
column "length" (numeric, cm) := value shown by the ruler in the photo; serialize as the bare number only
2.4
